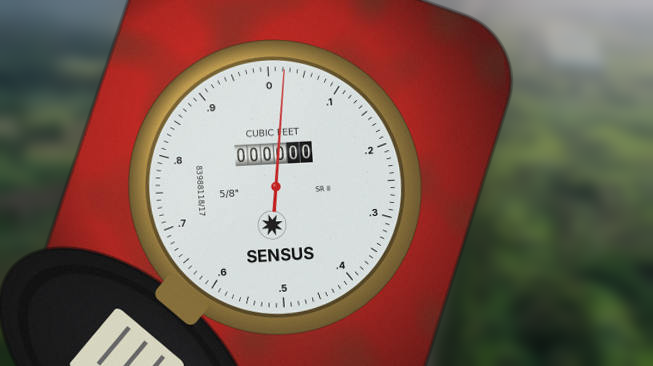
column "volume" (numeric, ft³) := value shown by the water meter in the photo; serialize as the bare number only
0.02
